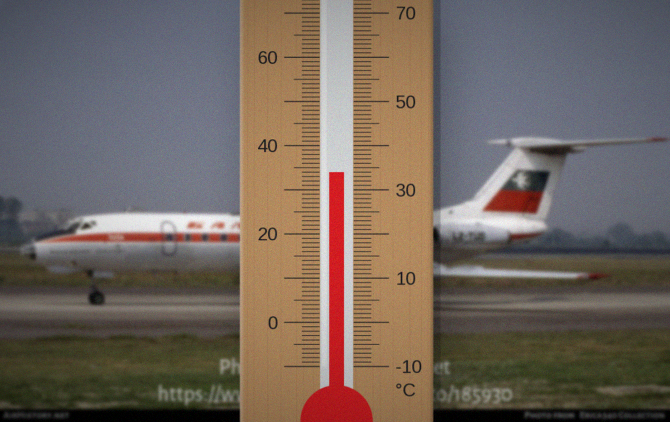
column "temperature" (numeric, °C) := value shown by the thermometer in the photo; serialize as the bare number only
34
